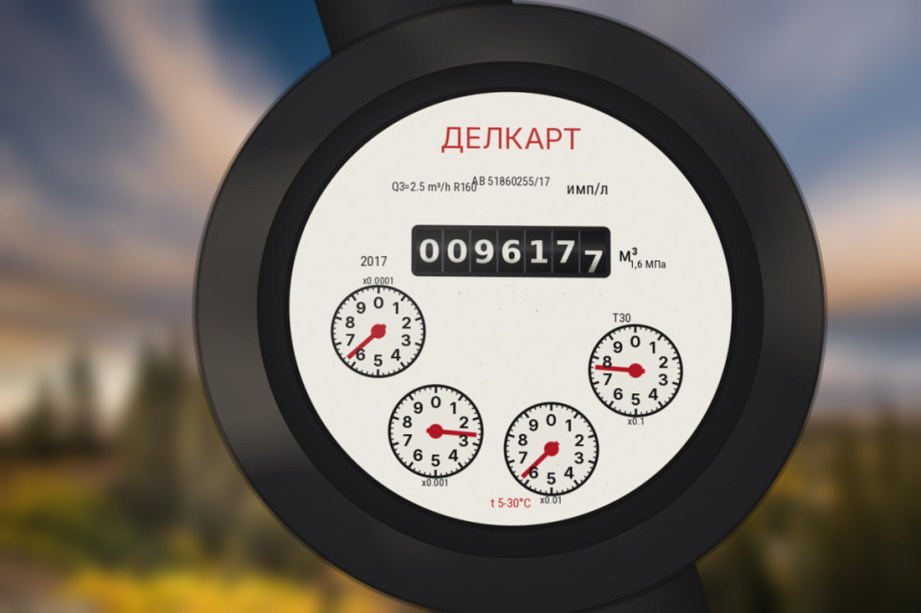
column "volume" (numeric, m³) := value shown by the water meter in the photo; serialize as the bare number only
96176.7626
